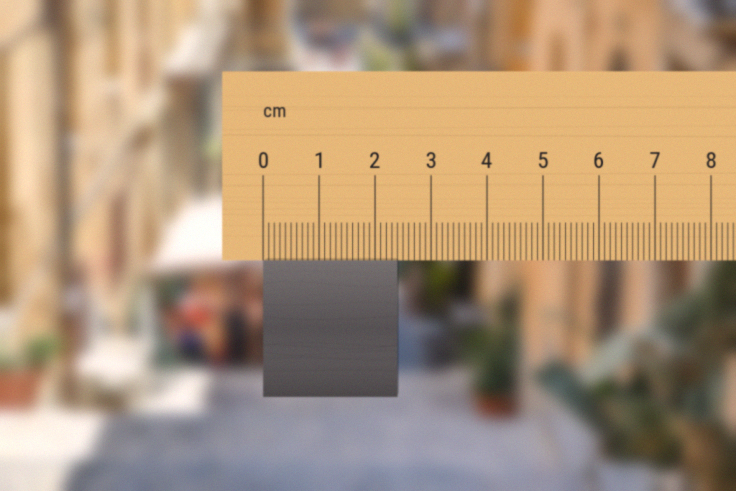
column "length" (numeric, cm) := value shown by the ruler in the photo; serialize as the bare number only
2.4
